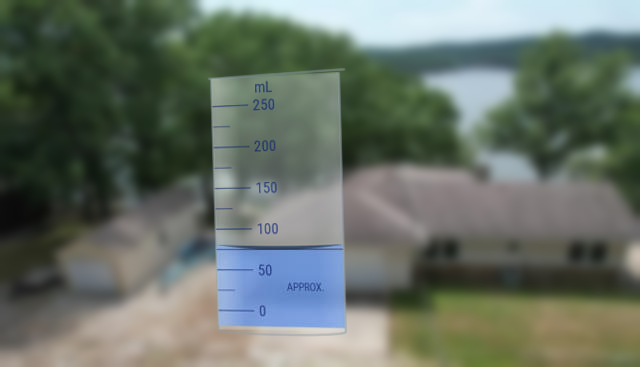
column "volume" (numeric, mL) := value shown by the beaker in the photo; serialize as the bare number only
75
